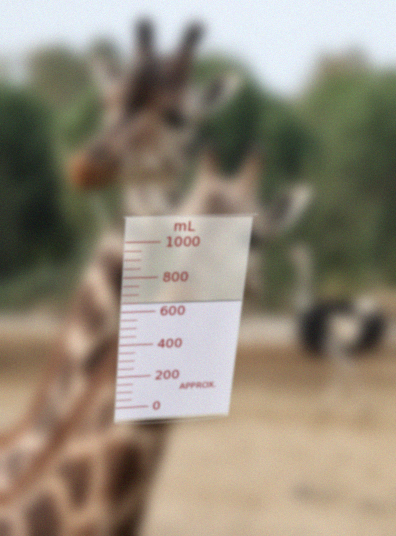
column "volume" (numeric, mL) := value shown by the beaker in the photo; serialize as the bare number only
650
